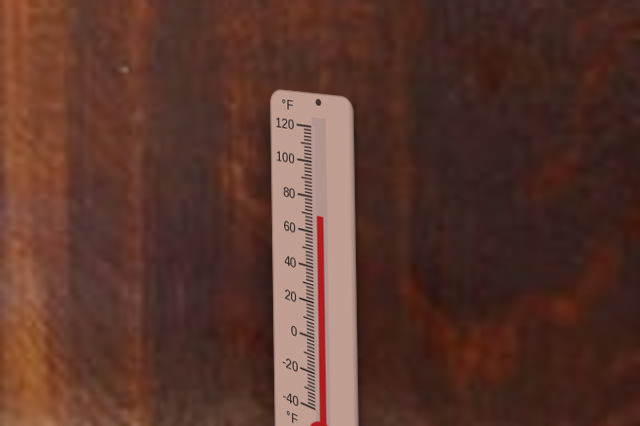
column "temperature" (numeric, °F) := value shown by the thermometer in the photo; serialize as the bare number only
70
